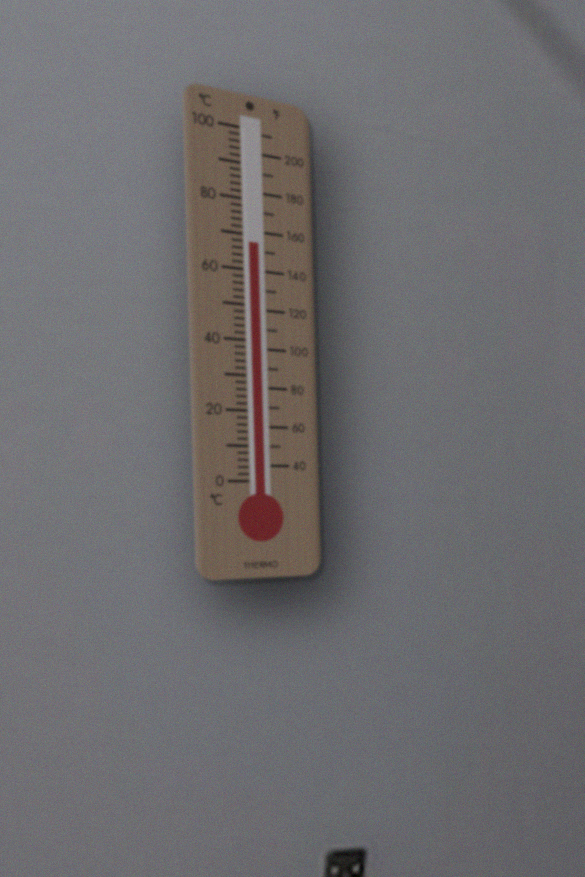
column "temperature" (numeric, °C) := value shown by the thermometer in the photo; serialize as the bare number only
68
